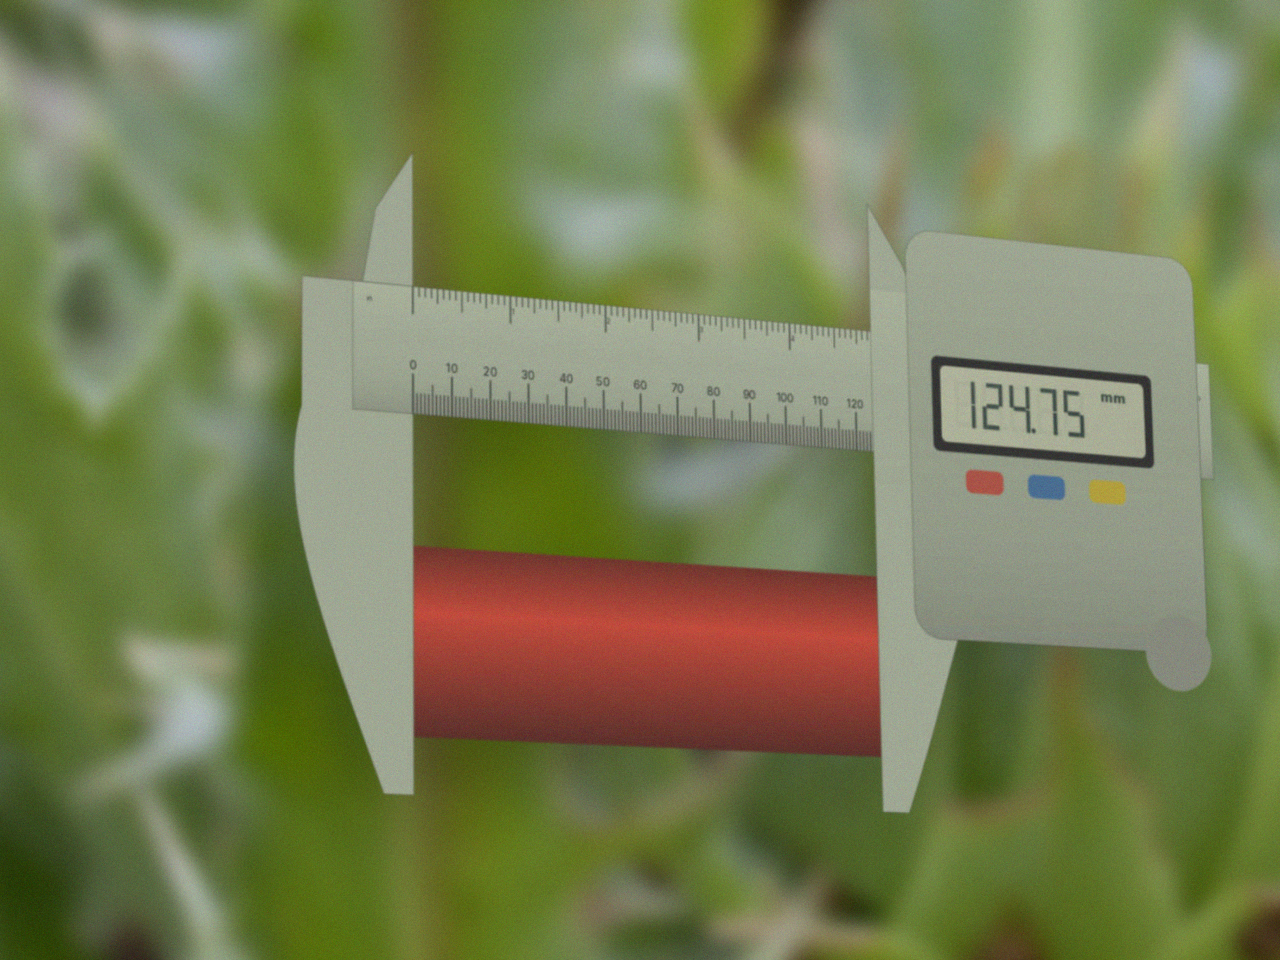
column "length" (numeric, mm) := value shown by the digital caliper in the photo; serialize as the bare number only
124.75
